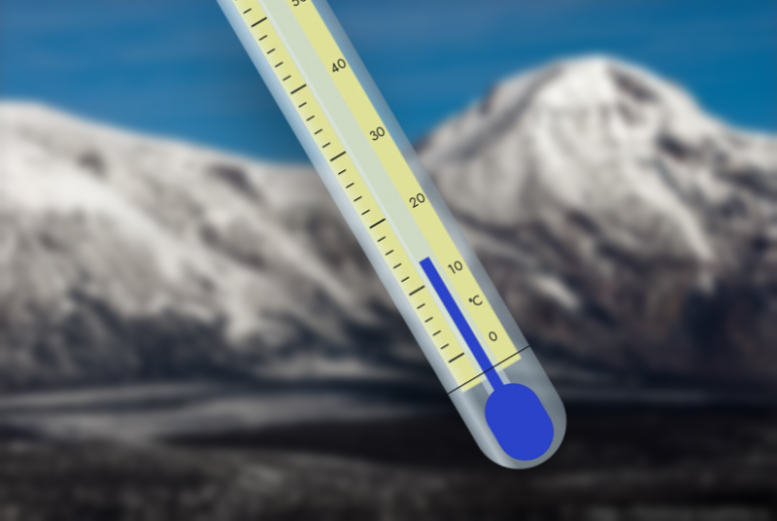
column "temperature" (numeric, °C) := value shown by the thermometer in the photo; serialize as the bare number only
13
